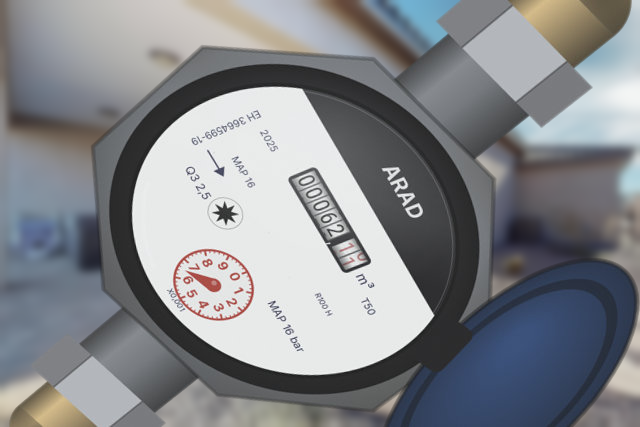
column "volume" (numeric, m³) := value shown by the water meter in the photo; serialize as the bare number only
62.106
